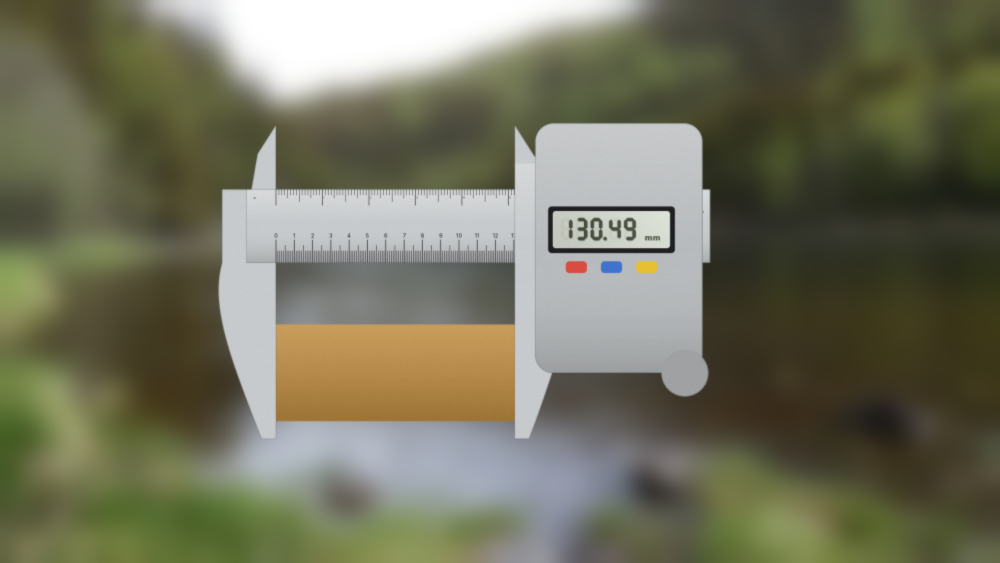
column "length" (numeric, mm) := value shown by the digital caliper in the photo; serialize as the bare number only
130.49
